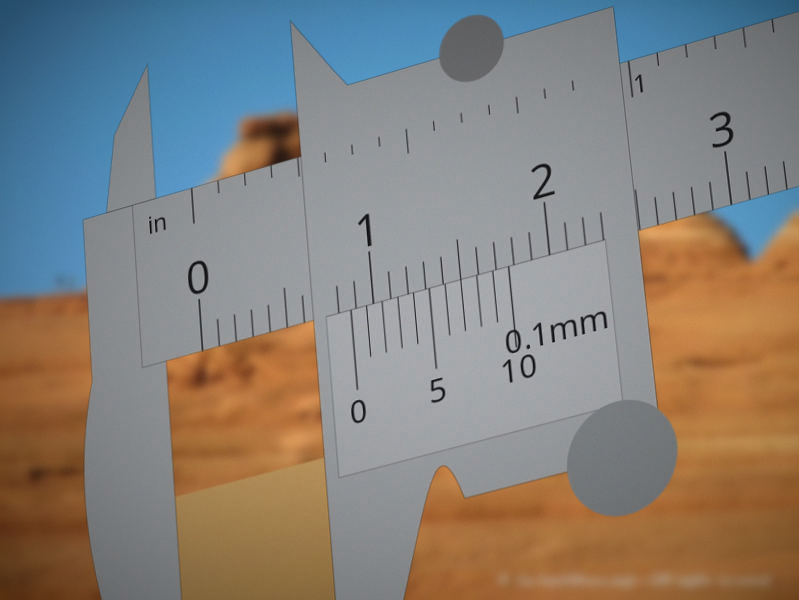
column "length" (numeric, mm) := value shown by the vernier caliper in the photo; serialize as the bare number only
8.7
